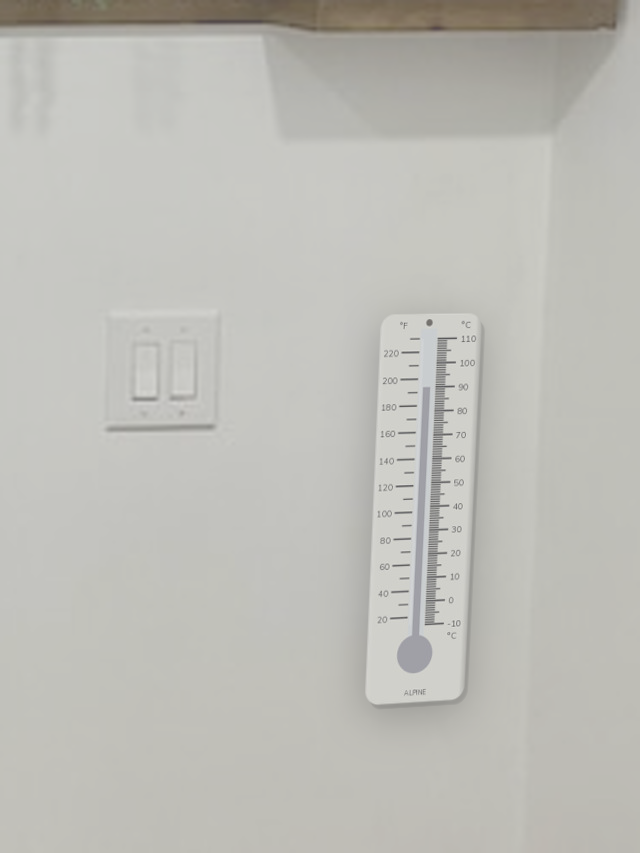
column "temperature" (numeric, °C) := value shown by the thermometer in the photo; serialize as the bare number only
90
